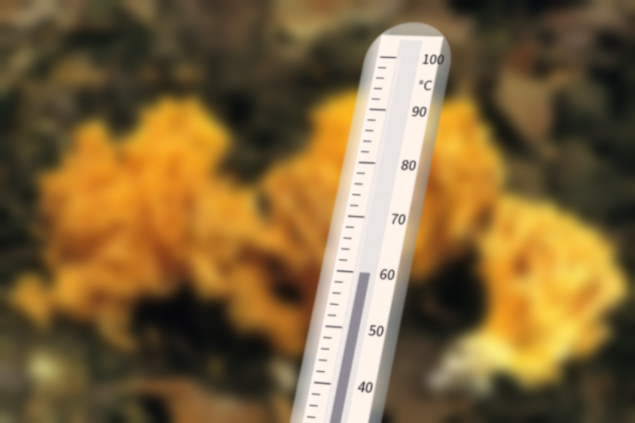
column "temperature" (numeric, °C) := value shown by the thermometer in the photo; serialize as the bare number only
60
